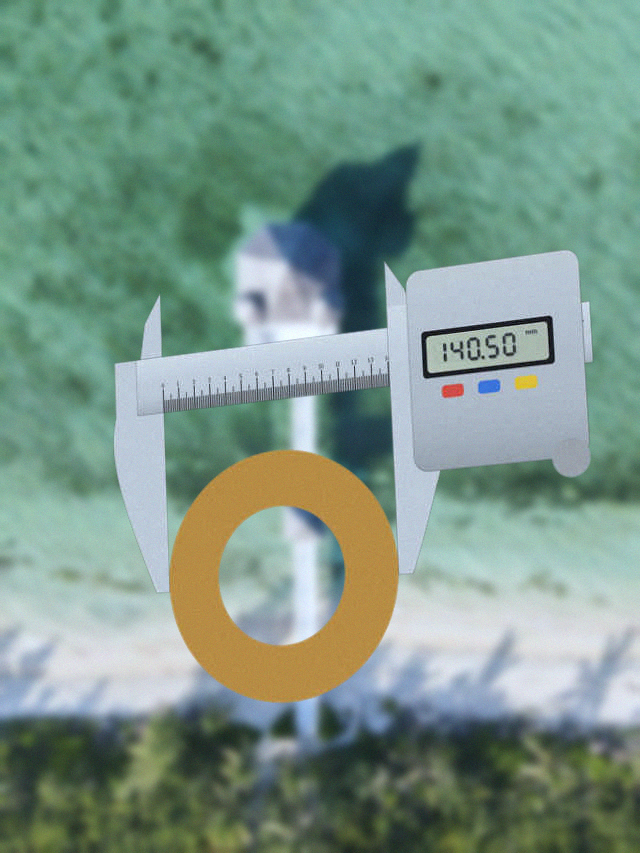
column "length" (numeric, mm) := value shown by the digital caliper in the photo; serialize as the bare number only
140.50
